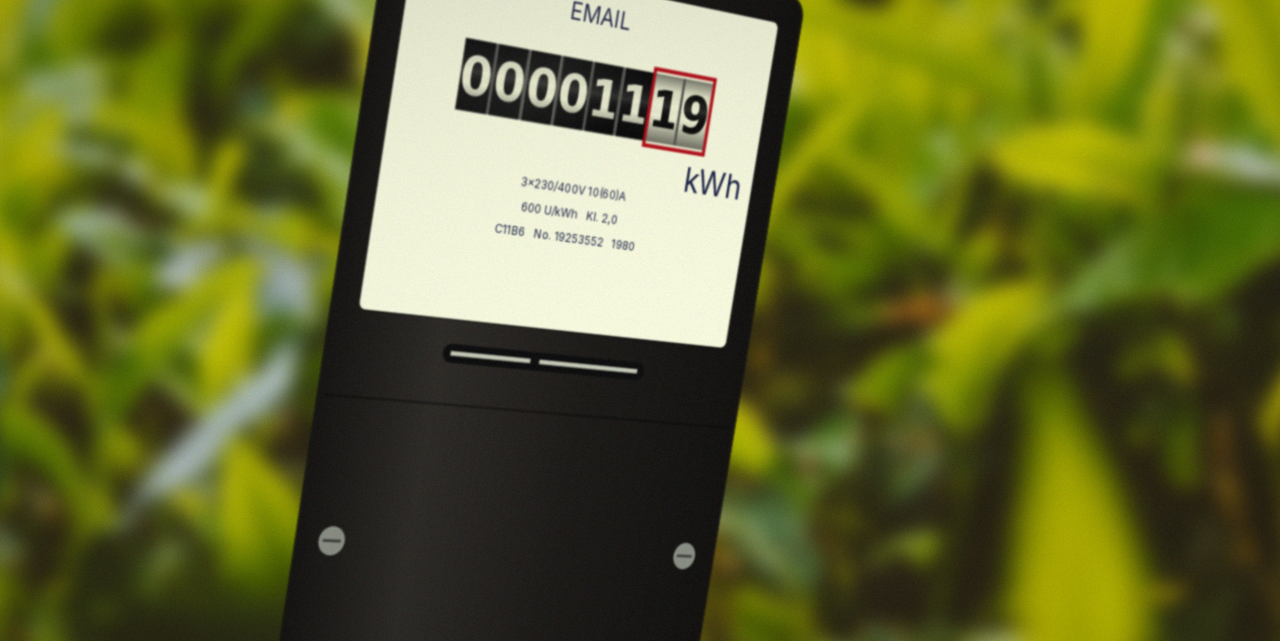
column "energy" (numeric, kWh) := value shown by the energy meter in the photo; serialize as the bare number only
11.19
